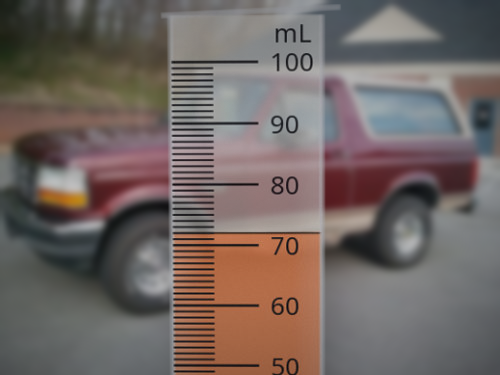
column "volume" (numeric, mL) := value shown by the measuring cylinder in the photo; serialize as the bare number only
72
